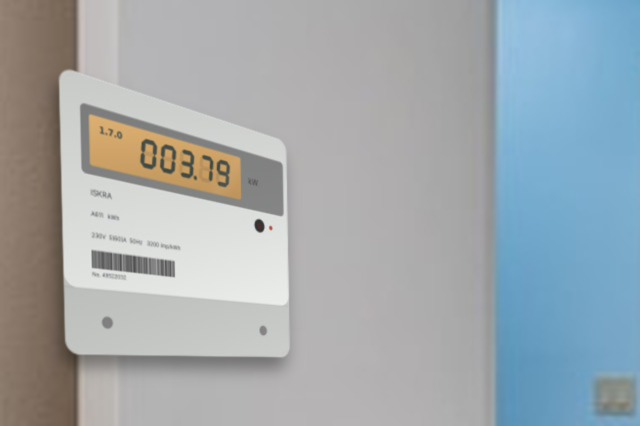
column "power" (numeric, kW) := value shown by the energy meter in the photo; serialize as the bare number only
3.79
